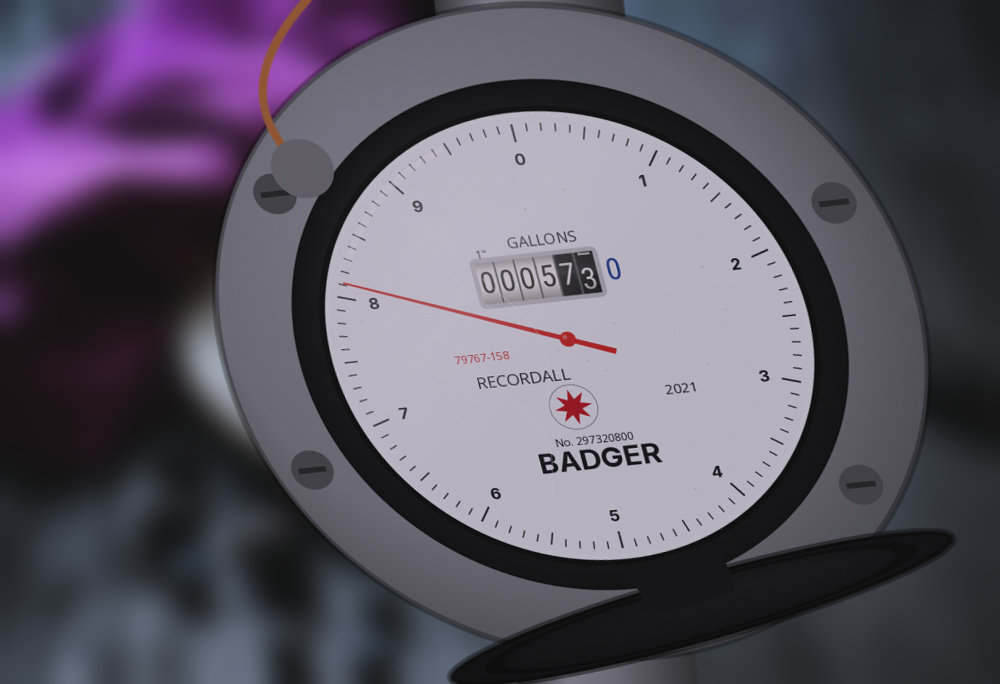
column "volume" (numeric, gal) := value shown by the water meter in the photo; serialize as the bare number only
5728.1
